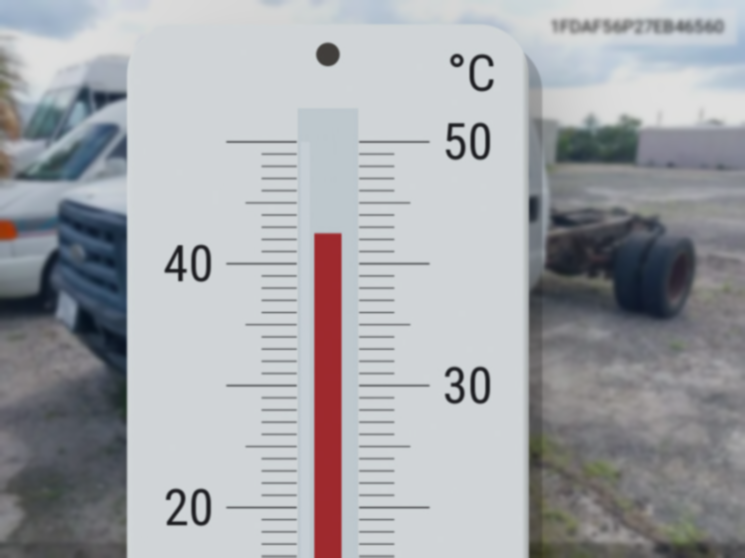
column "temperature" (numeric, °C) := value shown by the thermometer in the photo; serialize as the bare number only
42.5
